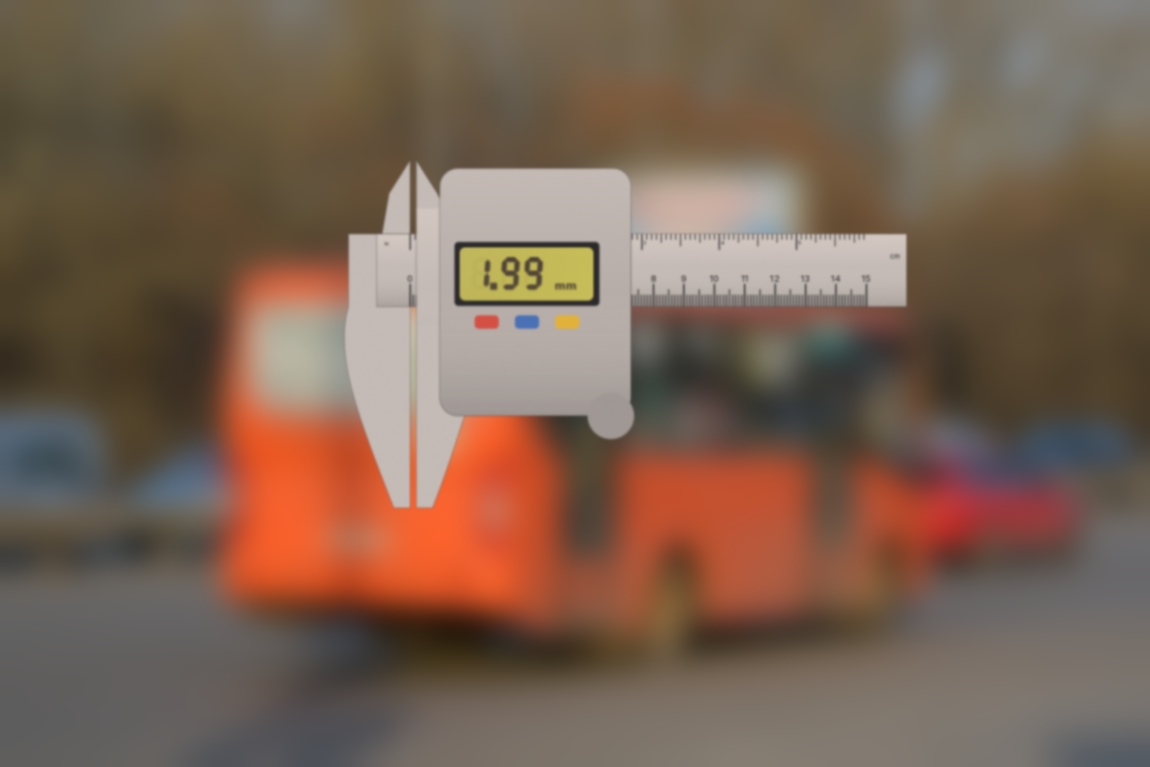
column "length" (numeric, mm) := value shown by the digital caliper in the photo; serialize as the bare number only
1.99
